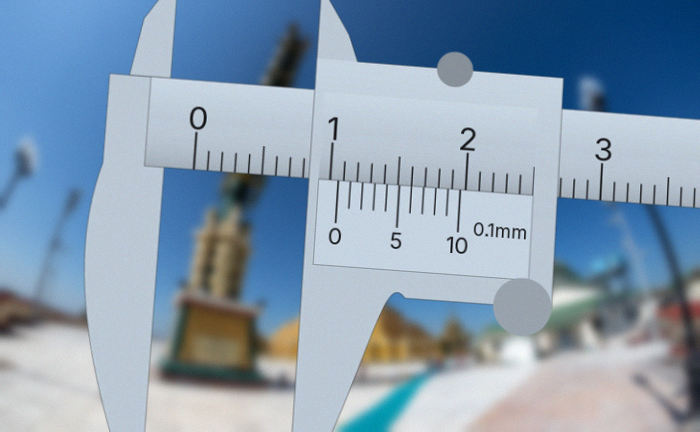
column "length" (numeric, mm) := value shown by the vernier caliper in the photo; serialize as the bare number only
10.6
